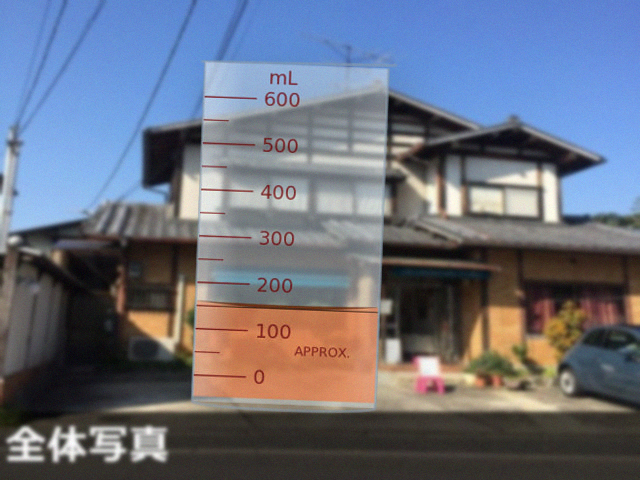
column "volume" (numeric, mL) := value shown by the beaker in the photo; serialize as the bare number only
150
